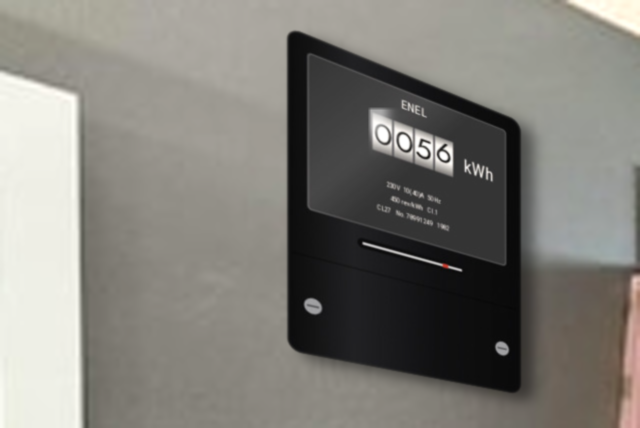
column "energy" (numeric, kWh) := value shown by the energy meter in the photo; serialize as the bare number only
56
